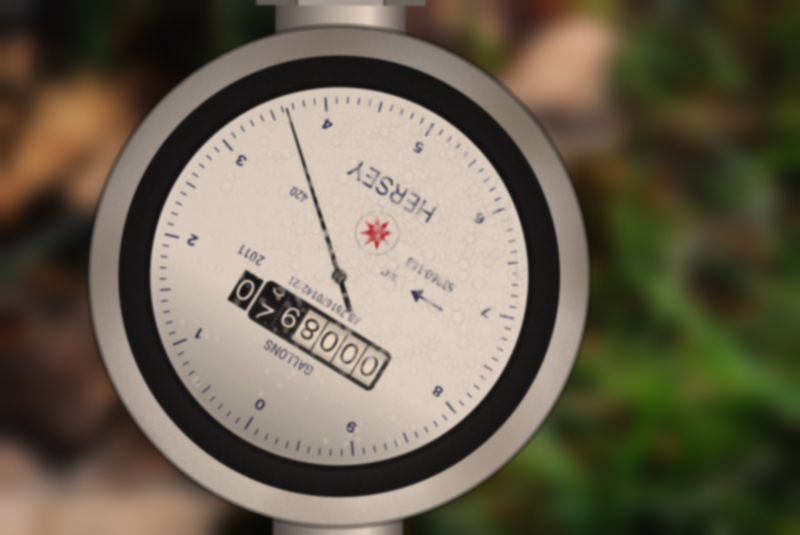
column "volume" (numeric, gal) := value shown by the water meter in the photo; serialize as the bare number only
8923.6
